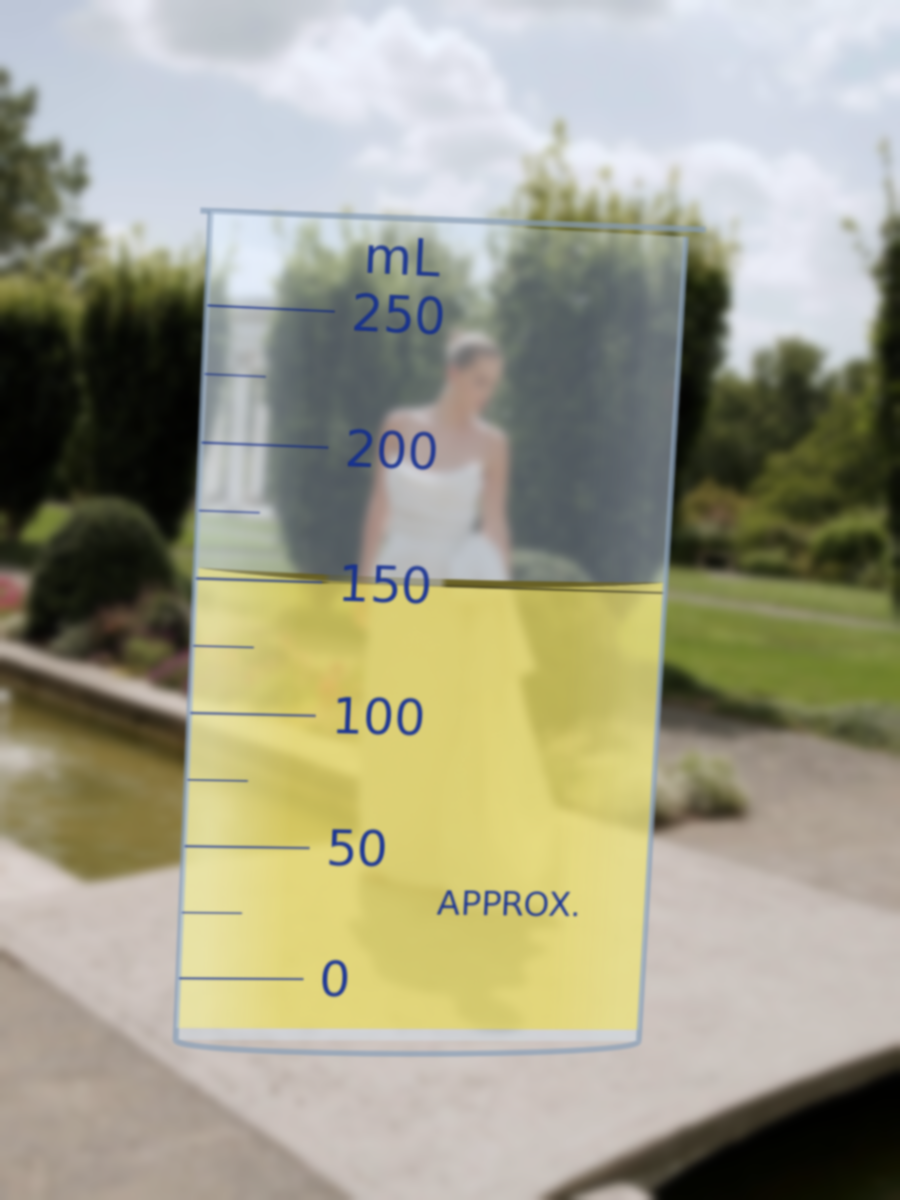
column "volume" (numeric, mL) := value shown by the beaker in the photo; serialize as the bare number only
150
